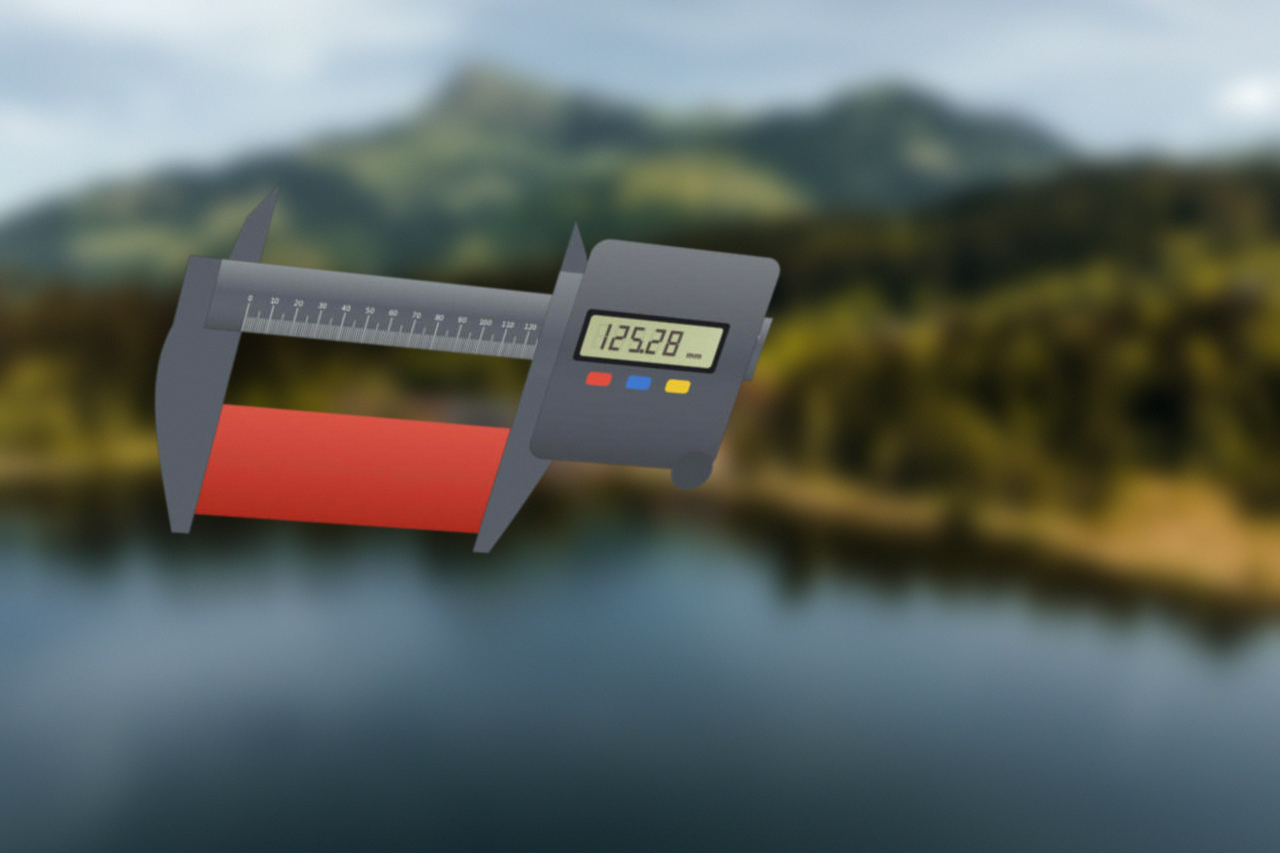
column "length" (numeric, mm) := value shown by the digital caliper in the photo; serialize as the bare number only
125.28
